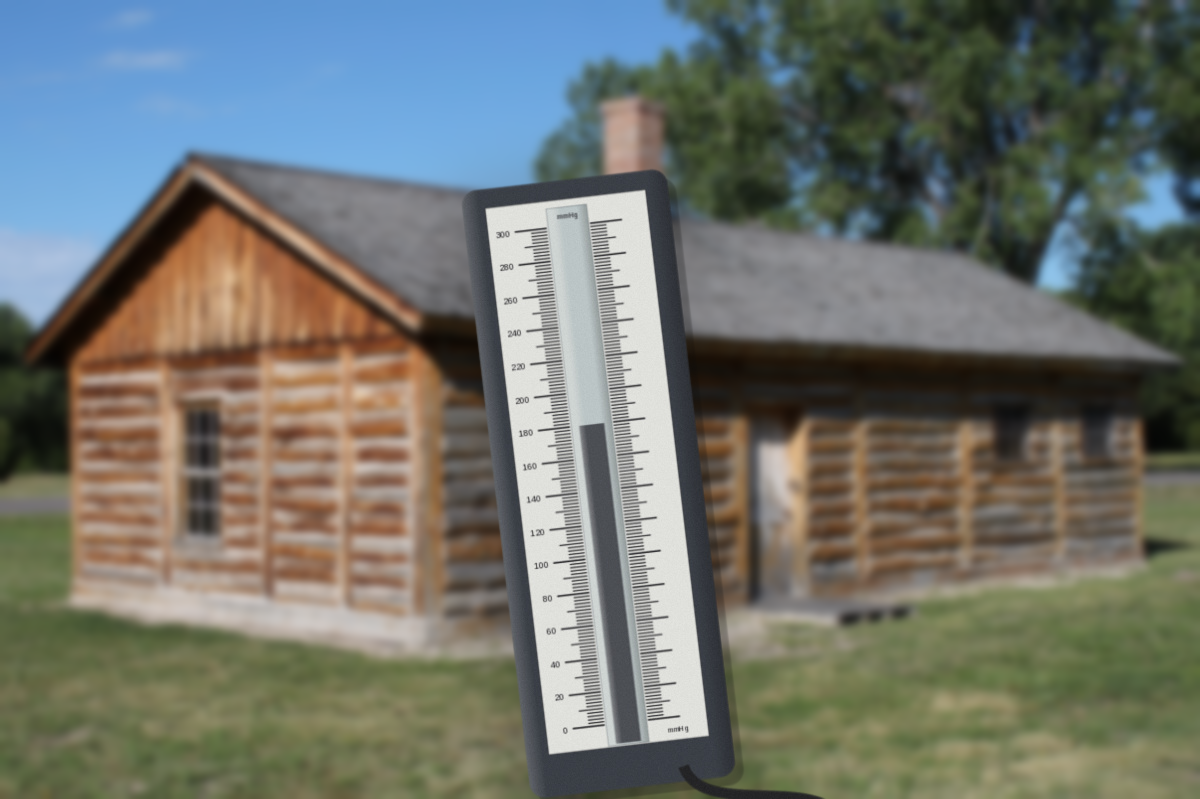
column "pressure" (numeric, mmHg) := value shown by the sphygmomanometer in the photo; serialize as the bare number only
180
